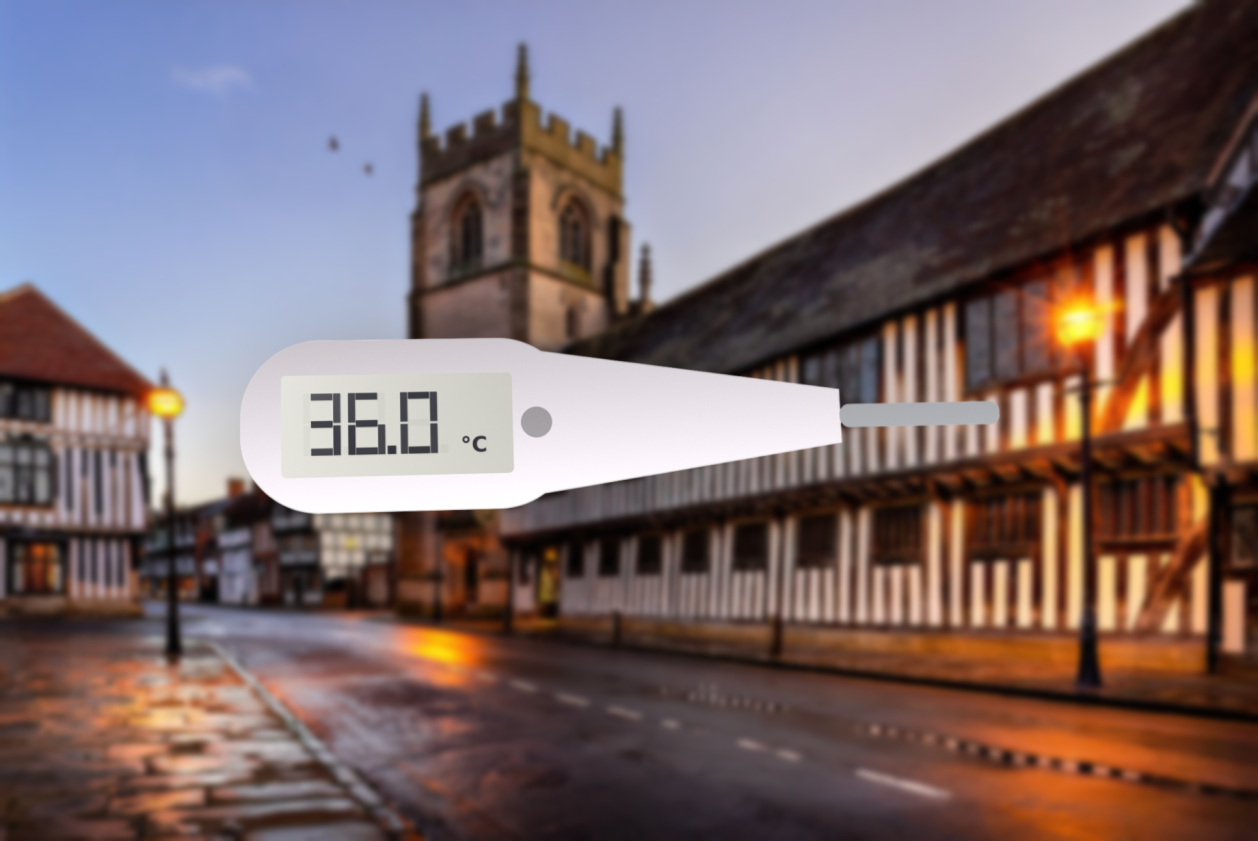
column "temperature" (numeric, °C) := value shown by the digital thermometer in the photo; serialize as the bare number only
36.0
